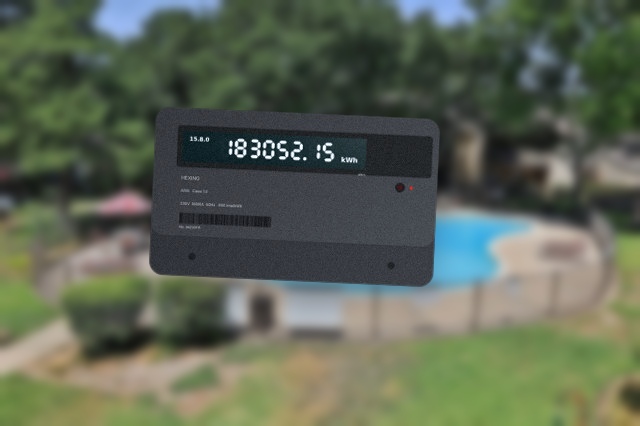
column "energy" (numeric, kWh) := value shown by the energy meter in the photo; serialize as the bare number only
183052.15
